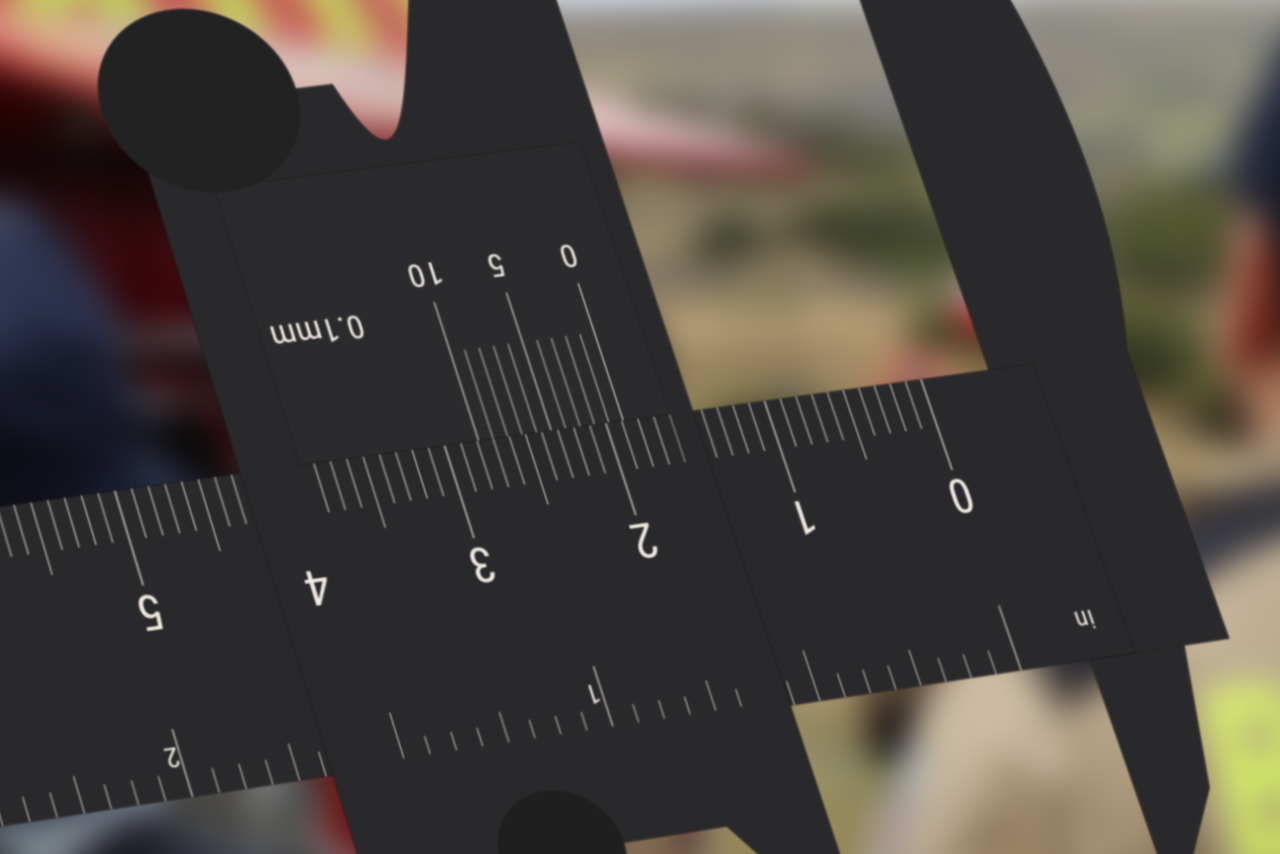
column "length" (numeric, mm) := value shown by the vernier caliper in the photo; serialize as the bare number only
18.9
